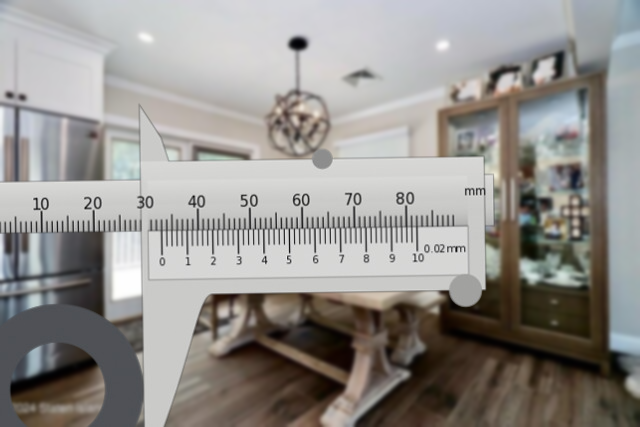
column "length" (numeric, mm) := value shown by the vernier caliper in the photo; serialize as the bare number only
33.0
